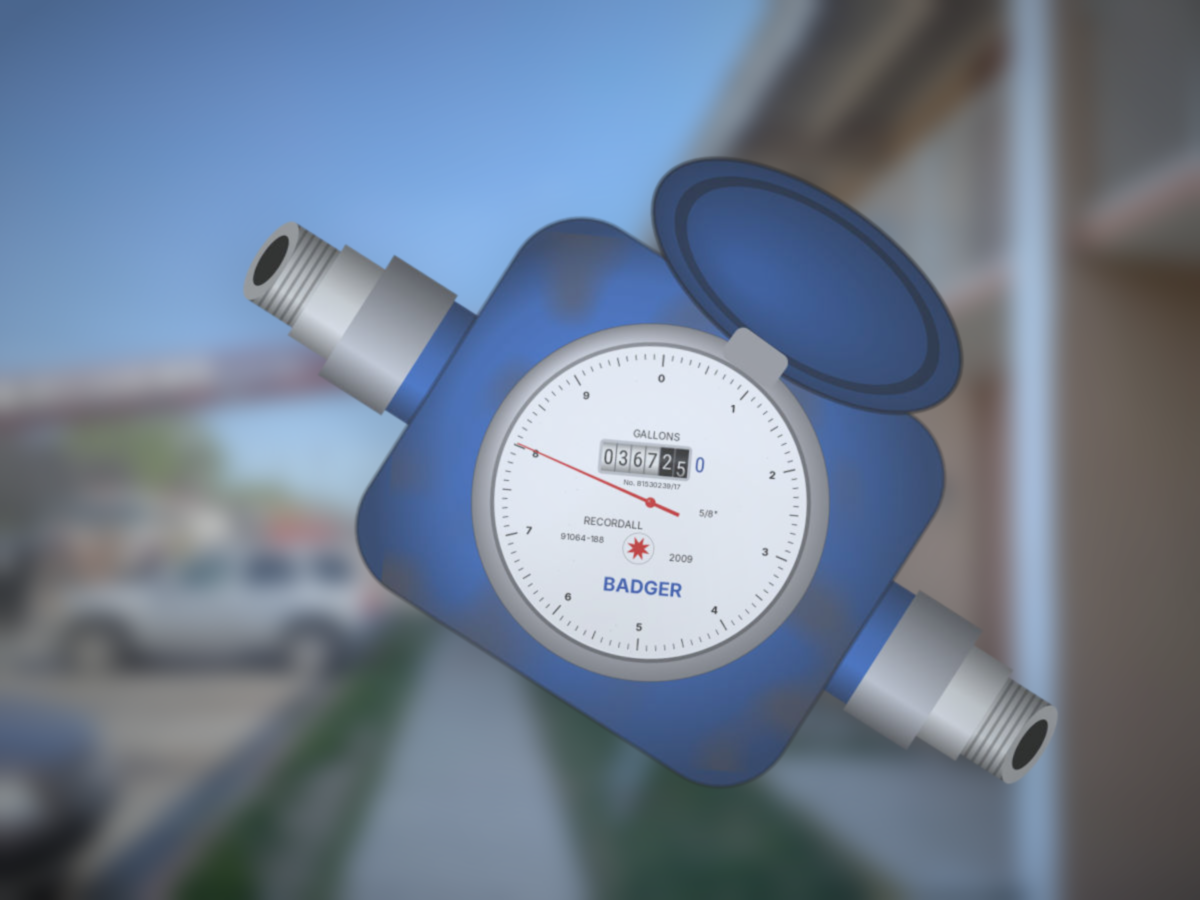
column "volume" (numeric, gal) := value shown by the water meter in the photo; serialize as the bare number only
367248.0
